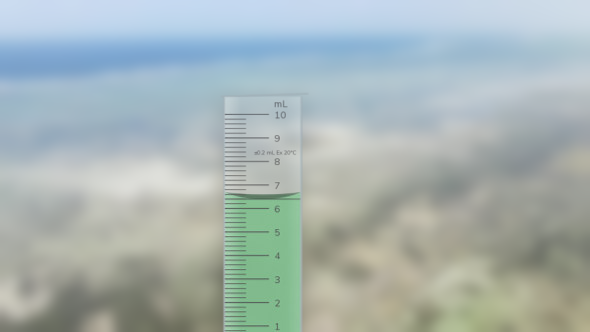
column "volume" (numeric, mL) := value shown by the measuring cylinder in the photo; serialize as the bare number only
6.4
